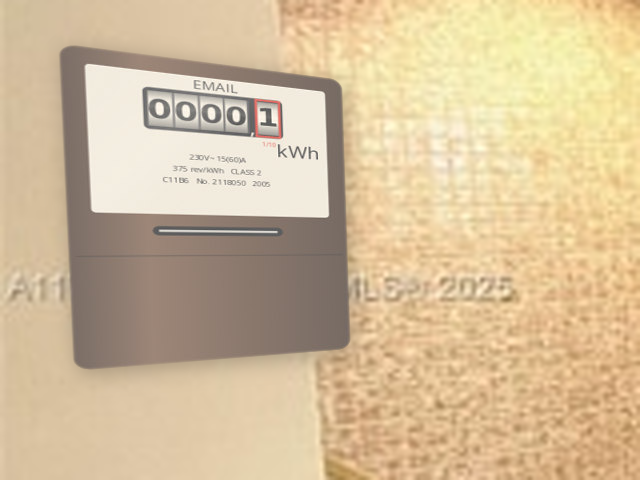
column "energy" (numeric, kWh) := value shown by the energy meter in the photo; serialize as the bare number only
0.1
